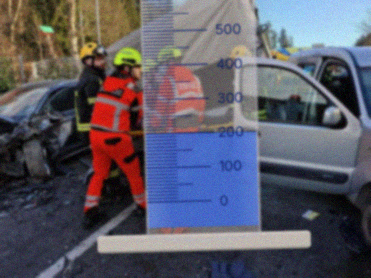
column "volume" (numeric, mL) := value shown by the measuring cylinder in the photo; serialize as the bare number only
200
